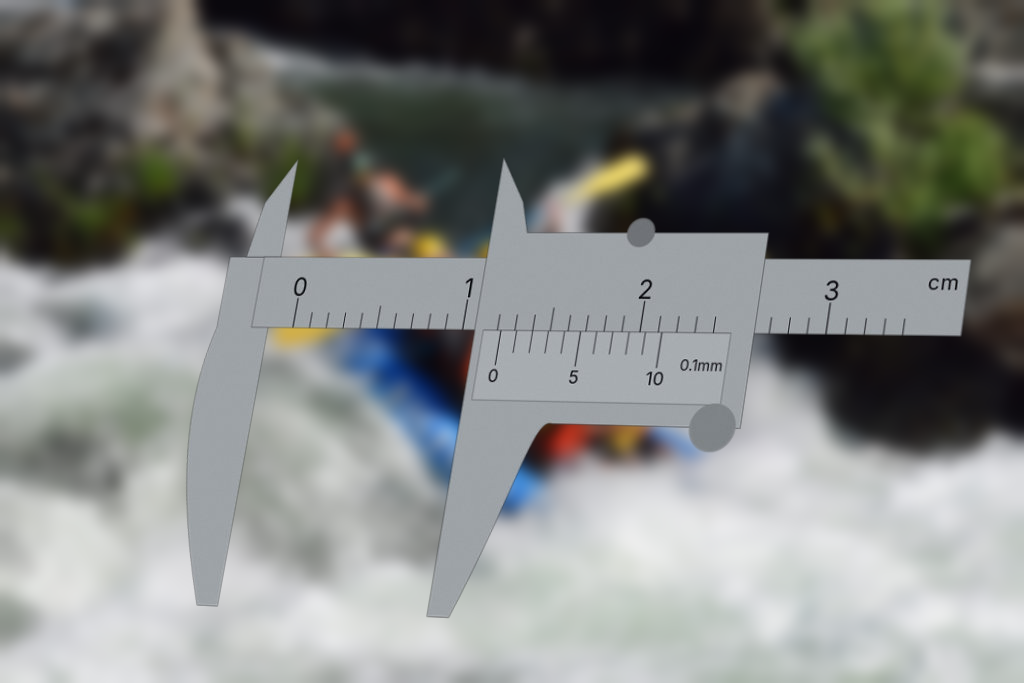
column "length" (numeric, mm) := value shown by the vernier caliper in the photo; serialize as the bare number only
12.2
